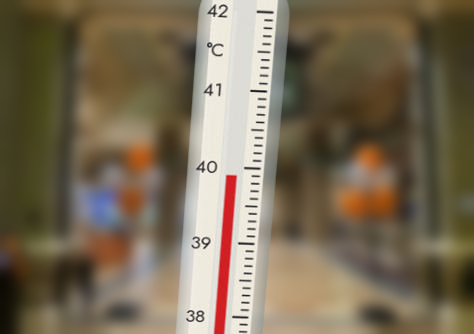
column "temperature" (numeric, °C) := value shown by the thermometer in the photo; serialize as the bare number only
39.9
